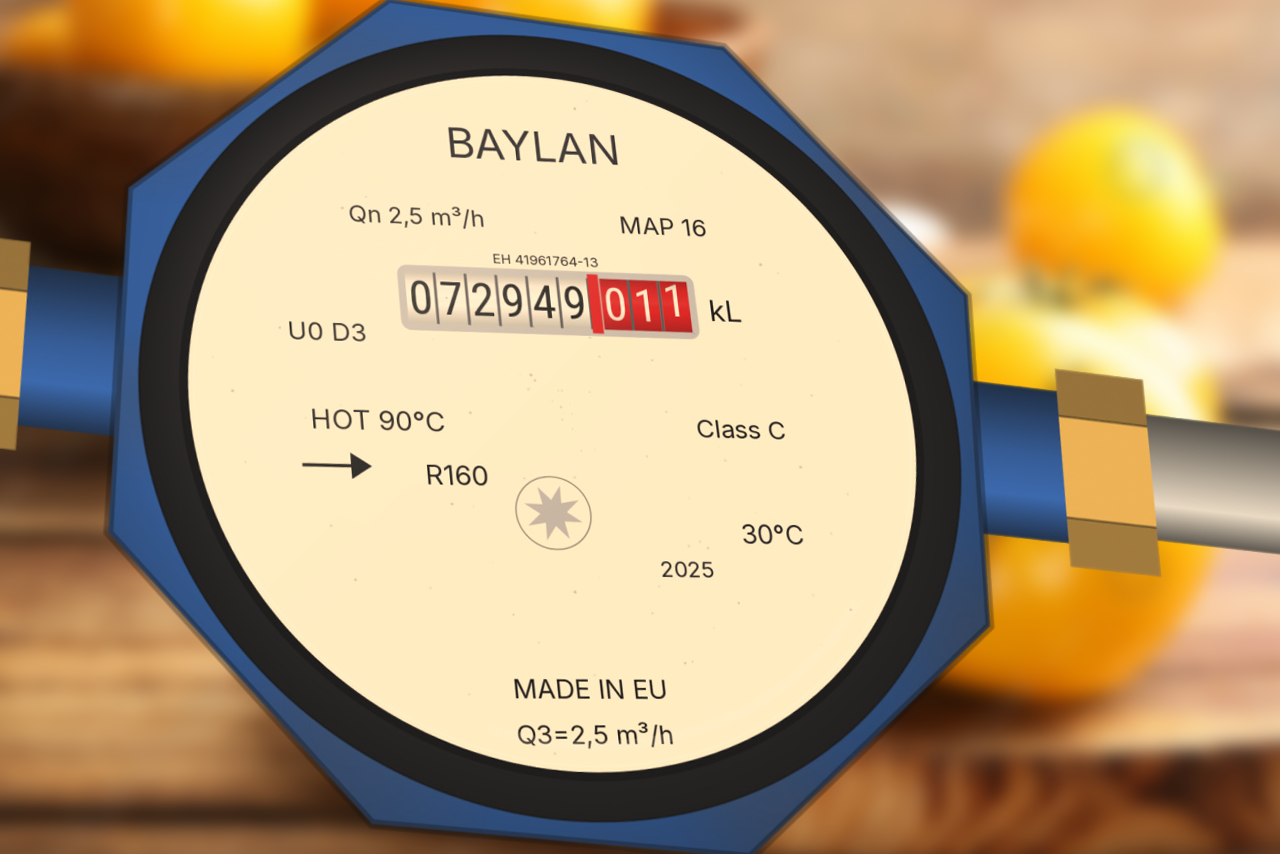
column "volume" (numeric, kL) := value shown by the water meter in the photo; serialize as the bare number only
72949.011
